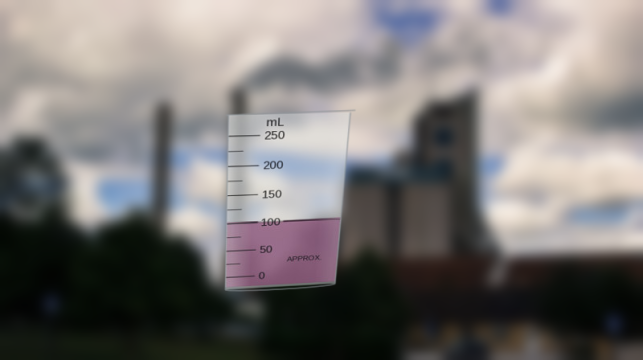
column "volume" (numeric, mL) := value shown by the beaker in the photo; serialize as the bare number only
100
